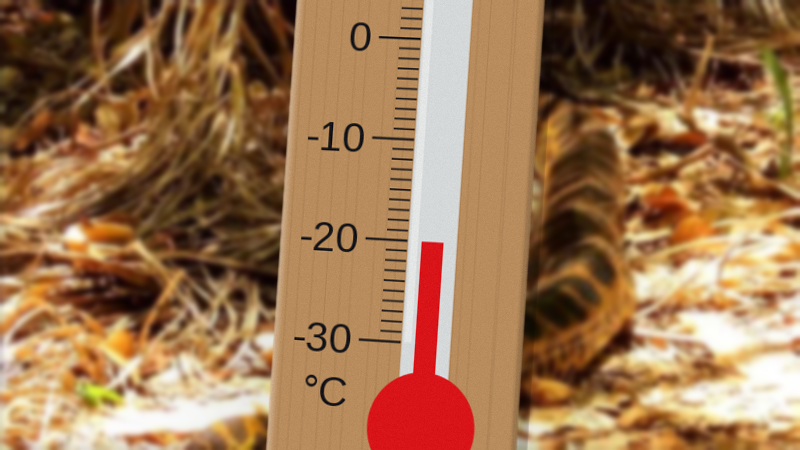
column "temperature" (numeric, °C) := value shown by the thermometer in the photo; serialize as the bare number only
-20
